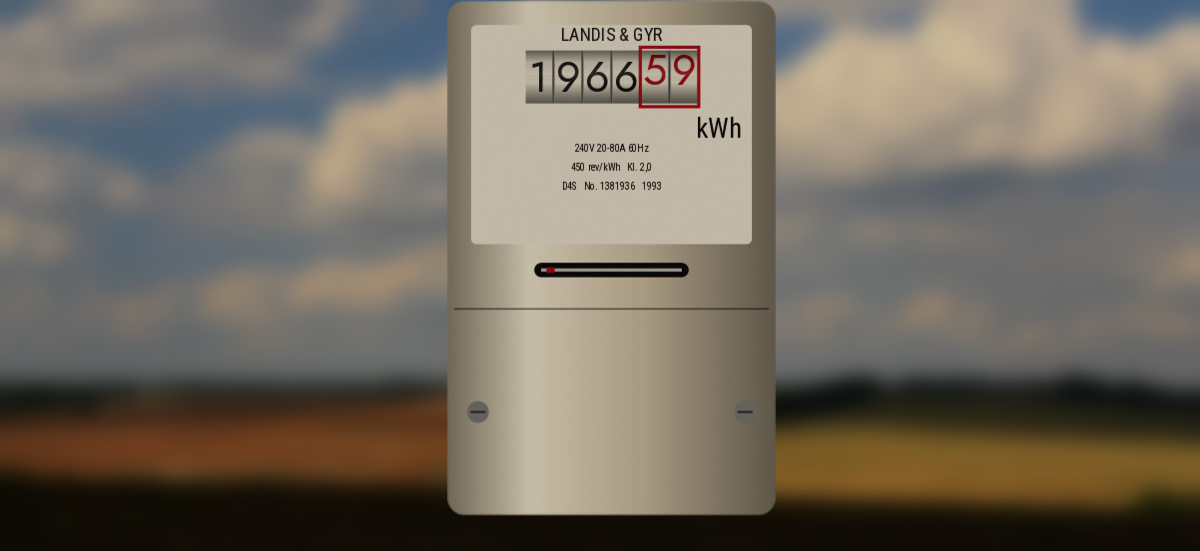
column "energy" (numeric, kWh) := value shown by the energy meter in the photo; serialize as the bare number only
1966.59
